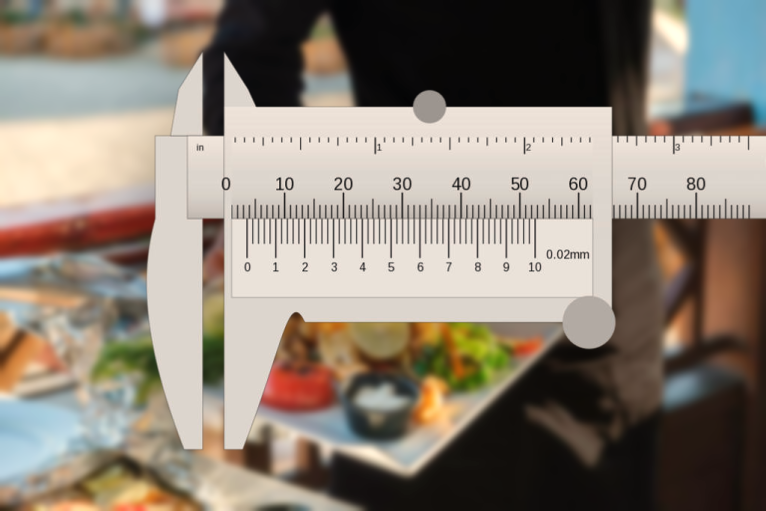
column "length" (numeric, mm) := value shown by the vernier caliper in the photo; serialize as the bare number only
3.6
